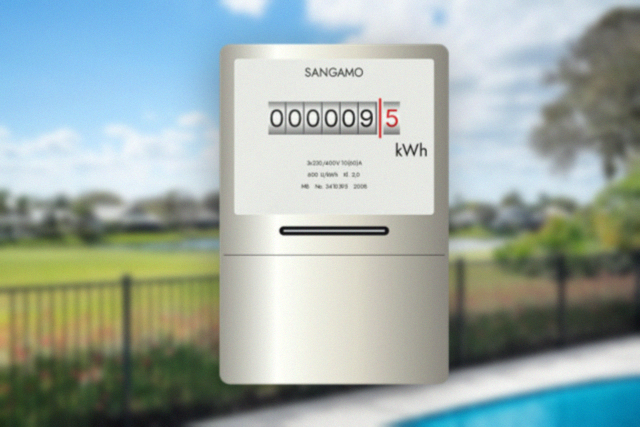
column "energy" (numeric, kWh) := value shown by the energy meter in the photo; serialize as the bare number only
9.5
